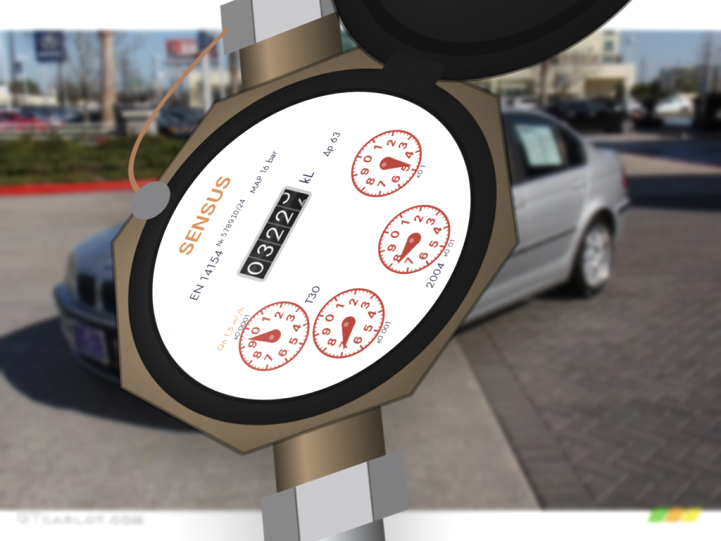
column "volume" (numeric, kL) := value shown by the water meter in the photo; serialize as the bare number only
3225.4769
